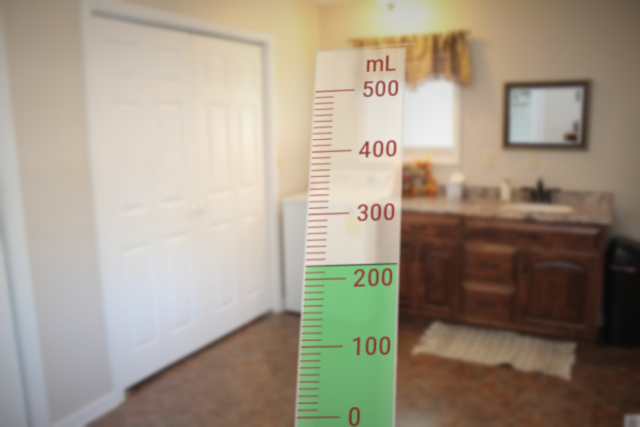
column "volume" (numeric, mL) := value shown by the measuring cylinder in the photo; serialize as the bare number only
220
